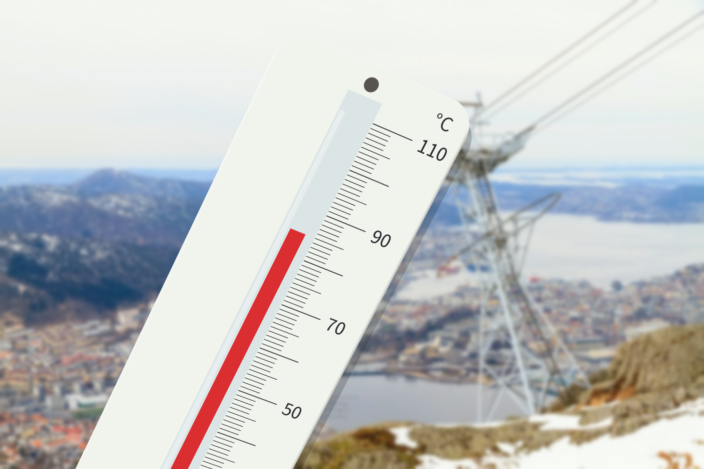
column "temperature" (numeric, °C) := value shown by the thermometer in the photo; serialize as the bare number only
85
